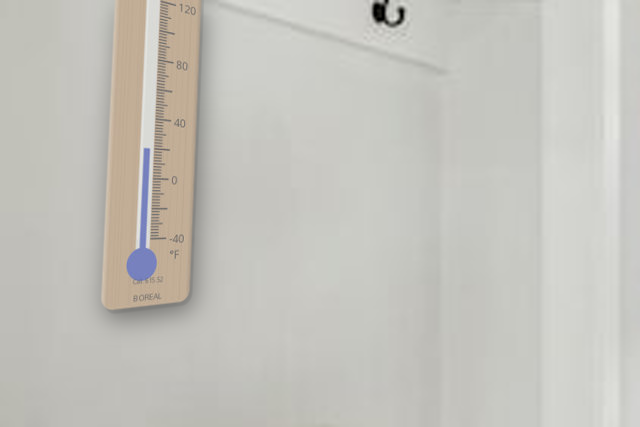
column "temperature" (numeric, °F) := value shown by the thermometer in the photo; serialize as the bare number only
20
